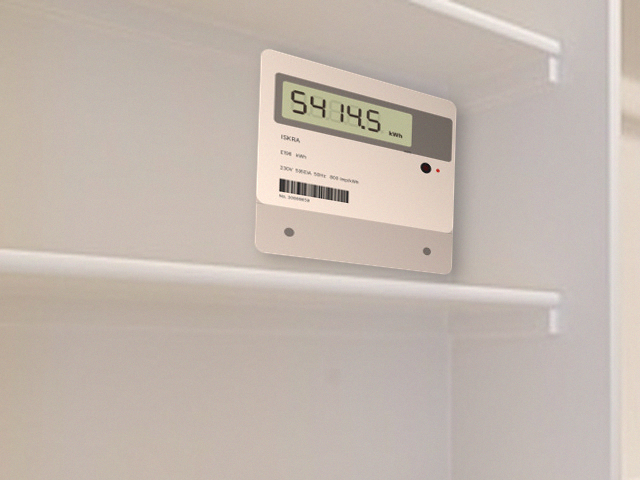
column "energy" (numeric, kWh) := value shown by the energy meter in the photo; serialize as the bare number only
5414.5
